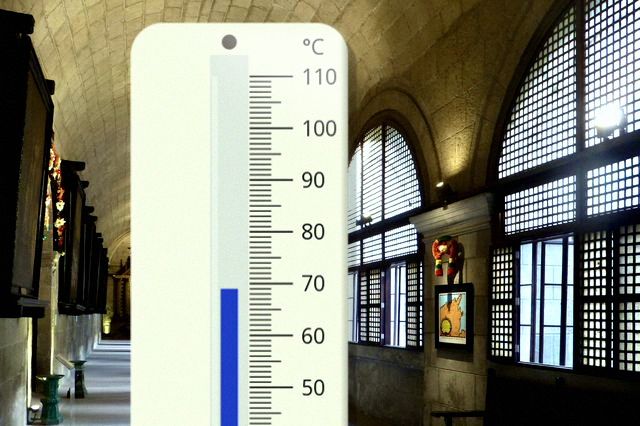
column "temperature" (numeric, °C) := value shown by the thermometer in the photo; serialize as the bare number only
69
